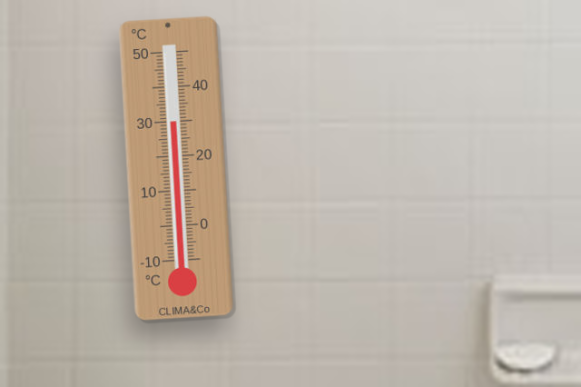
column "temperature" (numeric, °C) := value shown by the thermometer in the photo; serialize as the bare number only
30
